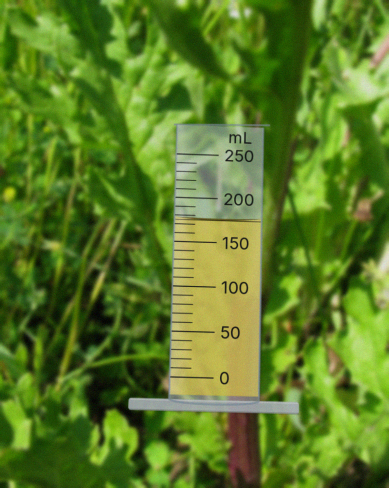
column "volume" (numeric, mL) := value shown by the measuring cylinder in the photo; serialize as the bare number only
175
